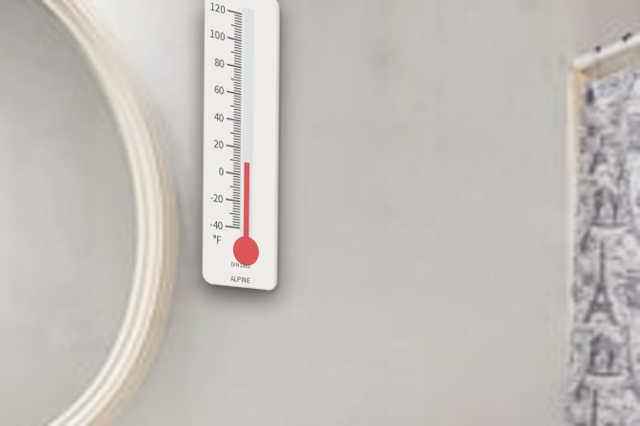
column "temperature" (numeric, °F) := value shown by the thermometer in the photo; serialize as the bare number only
10
